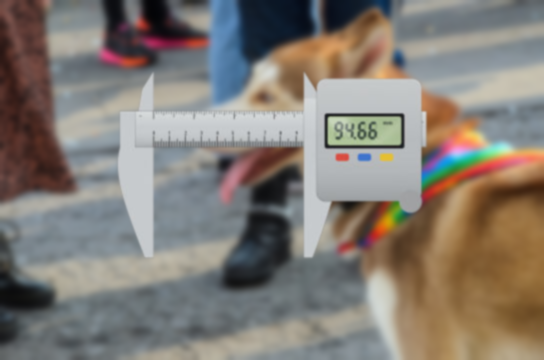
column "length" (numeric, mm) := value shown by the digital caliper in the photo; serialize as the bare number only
94.66
